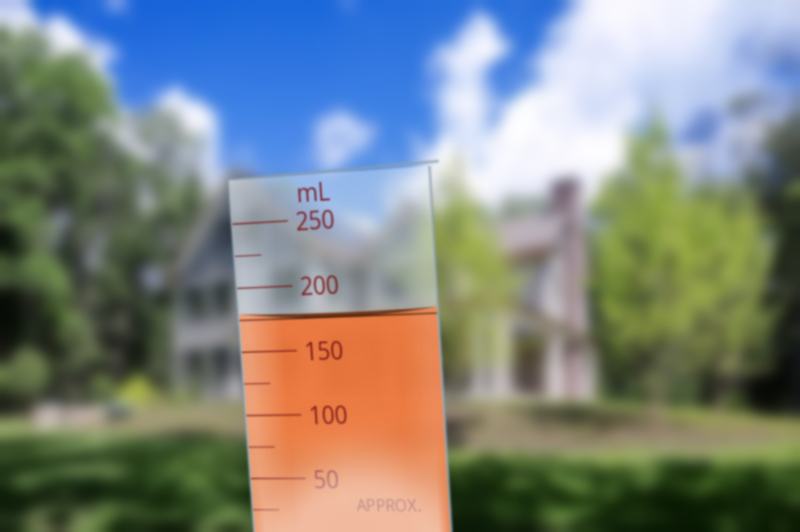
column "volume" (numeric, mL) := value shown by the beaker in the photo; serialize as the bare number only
175
